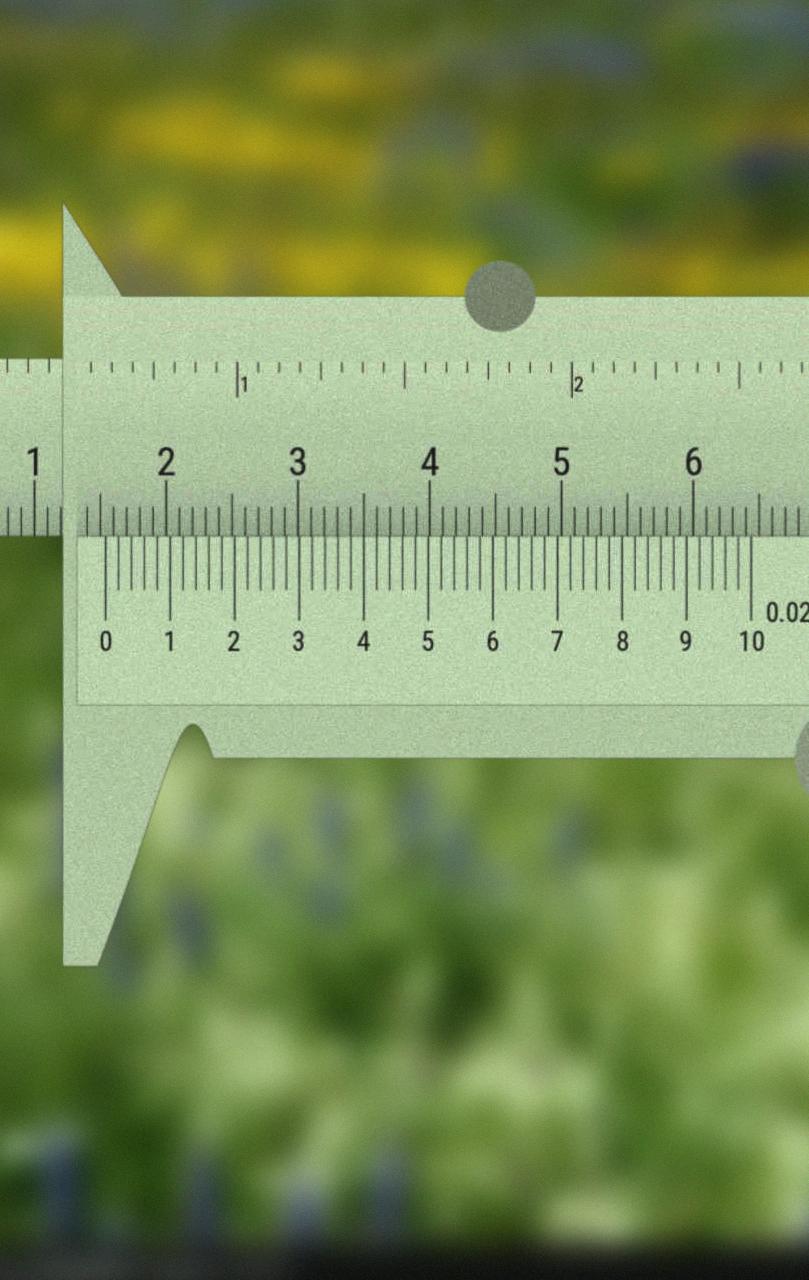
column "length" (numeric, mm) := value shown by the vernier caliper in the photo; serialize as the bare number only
15.4
